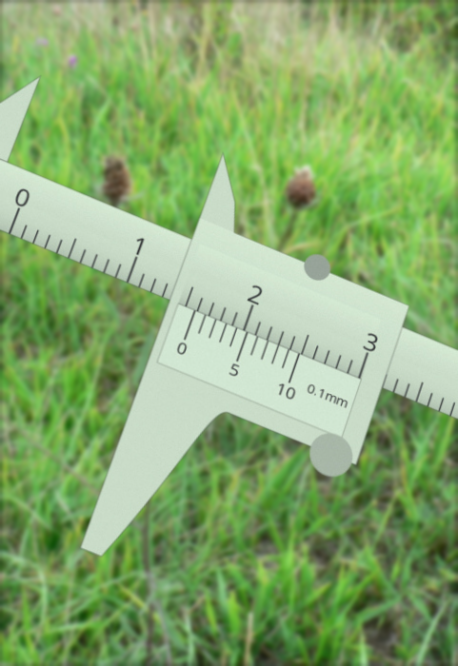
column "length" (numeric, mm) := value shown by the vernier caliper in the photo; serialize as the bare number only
15.8
